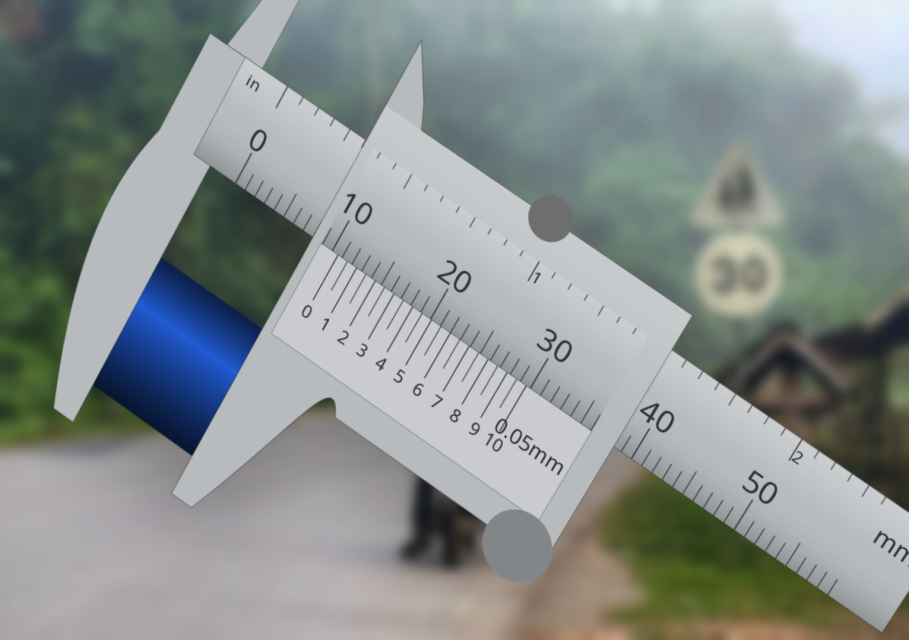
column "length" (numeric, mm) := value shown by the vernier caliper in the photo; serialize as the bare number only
10.6
